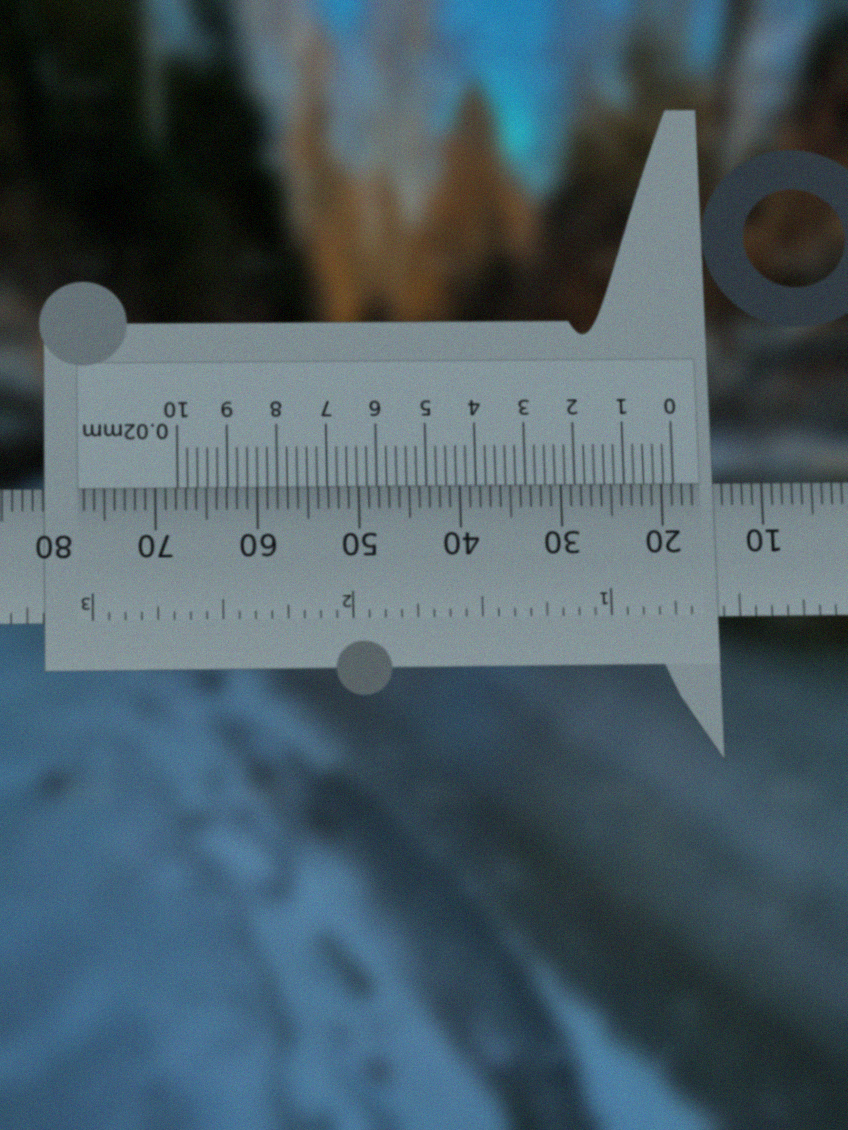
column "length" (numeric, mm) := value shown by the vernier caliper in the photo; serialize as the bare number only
18.8
